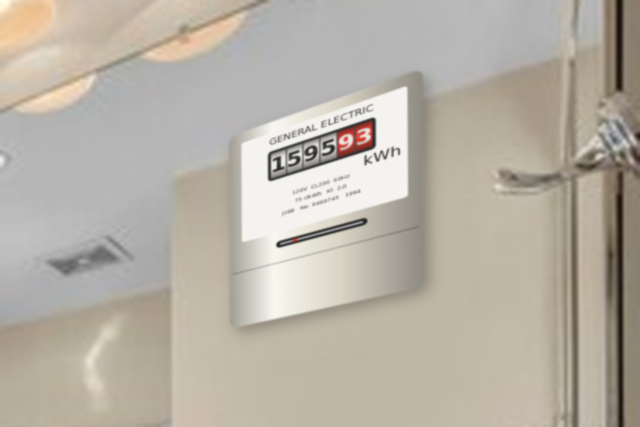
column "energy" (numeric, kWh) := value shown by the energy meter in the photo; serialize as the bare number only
1595.93
